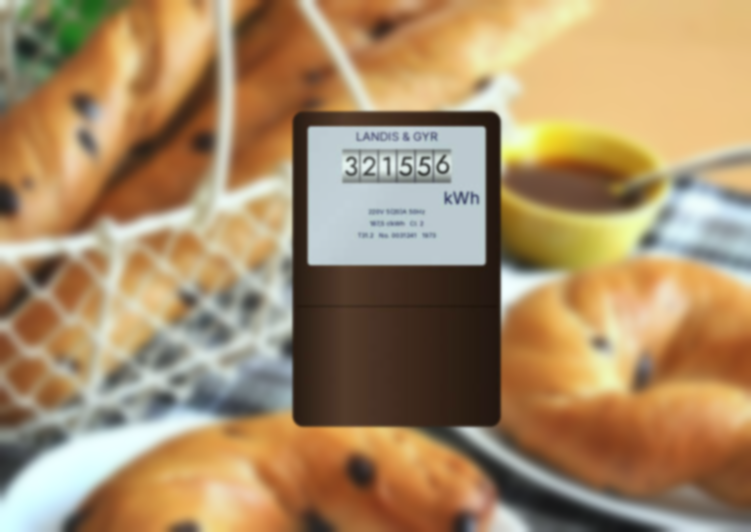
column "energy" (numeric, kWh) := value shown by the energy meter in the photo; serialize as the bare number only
321556
